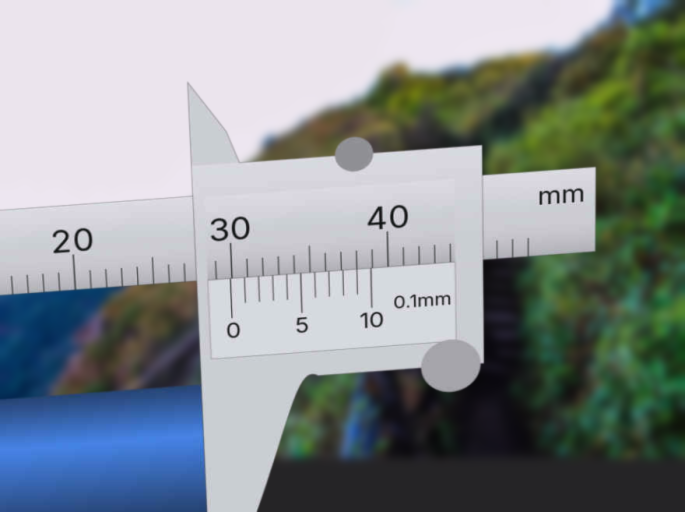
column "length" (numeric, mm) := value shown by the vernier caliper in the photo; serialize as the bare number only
29.9
